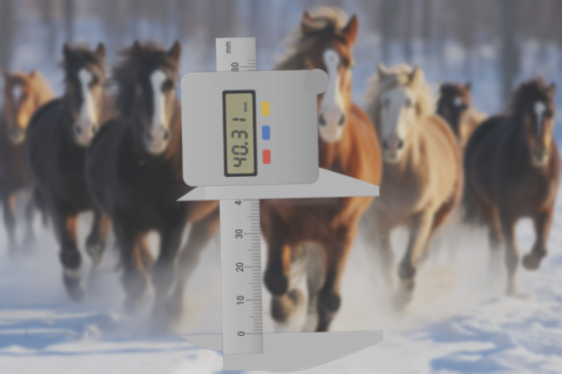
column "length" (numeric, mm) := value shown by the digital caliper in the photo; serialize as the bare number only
40.31
